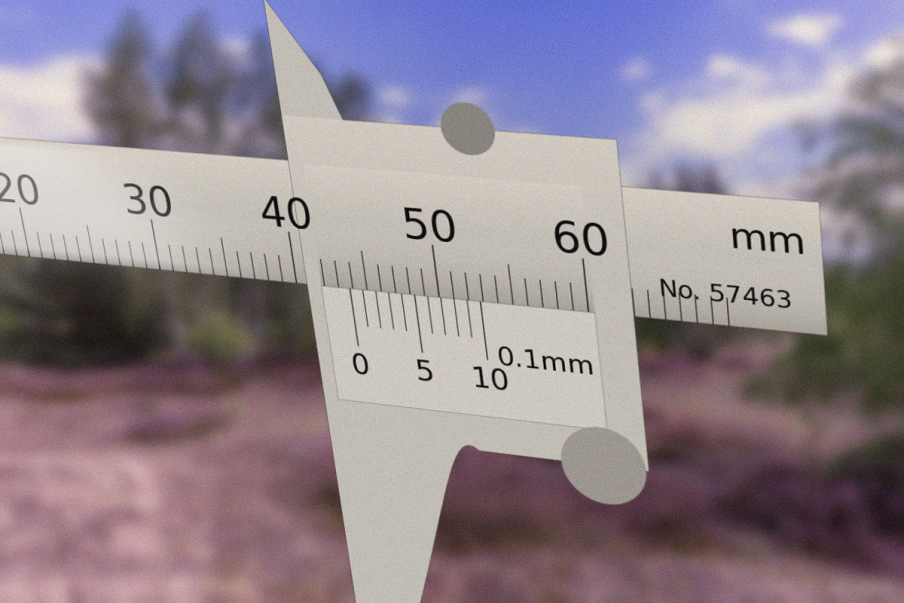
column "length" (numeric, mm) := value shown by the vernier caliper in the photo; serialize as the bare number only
43.8
